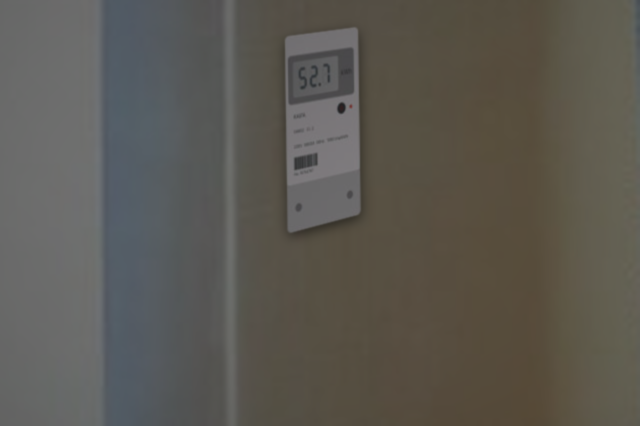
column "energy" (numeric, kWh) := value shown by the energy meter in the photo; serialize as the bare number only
52.7
